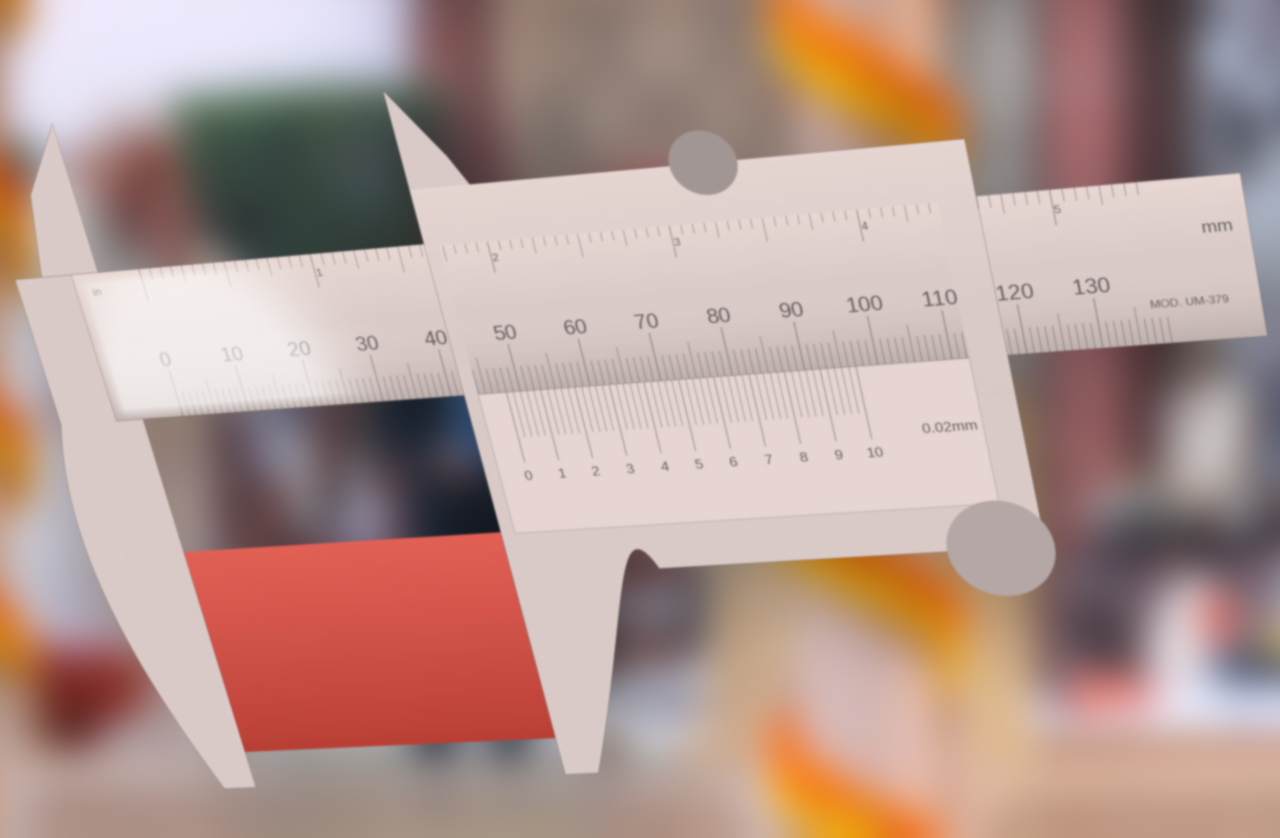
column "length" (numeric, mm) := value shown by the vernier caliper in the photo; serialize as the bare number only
48.0
